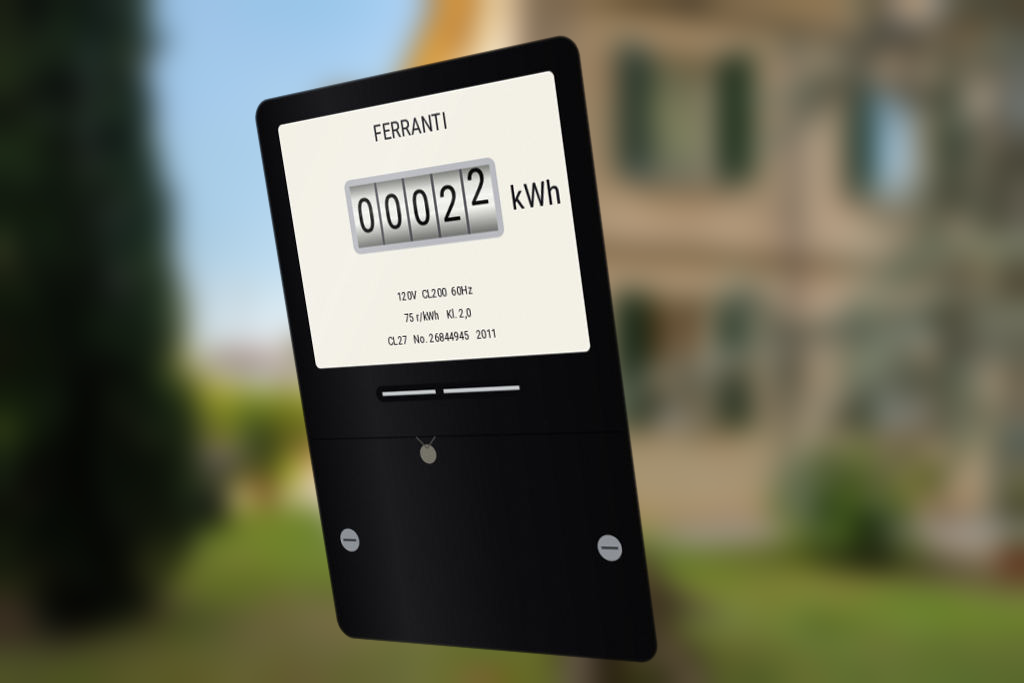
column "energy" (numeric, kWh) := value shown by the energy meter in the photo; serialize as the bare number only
22
